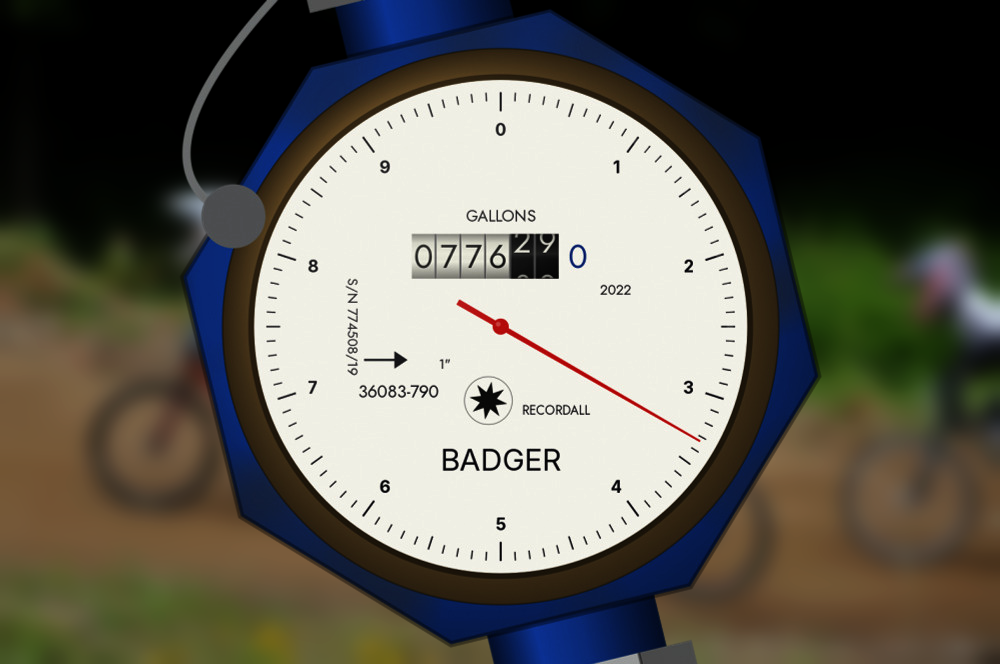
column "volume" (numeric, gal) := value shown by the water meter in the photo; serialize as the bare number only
776293.3
